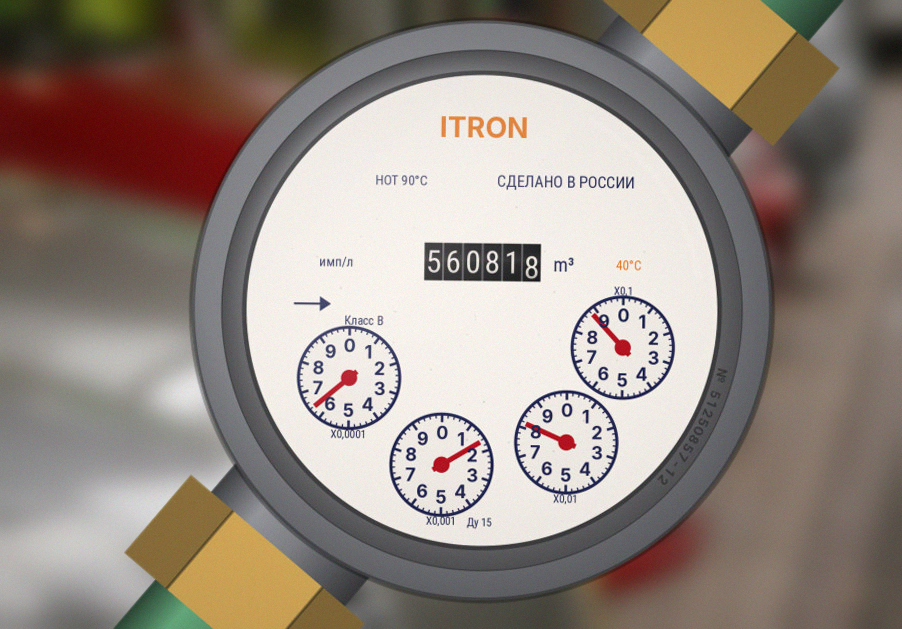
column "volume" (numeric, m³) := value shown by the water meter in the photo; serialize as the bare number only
560817.8816
